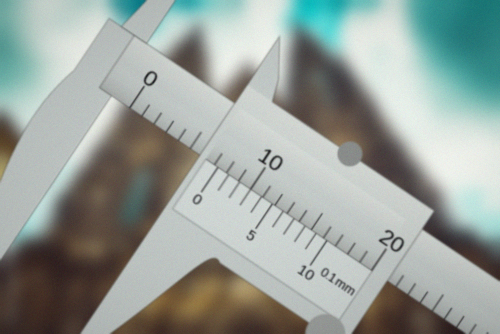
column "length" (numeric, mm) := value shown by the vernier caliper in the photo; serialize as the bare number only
7.3
